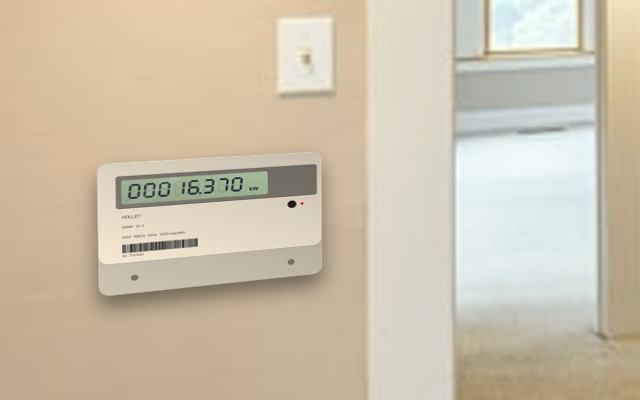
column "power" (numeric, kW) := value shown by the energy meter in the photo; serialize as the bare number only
16.370
